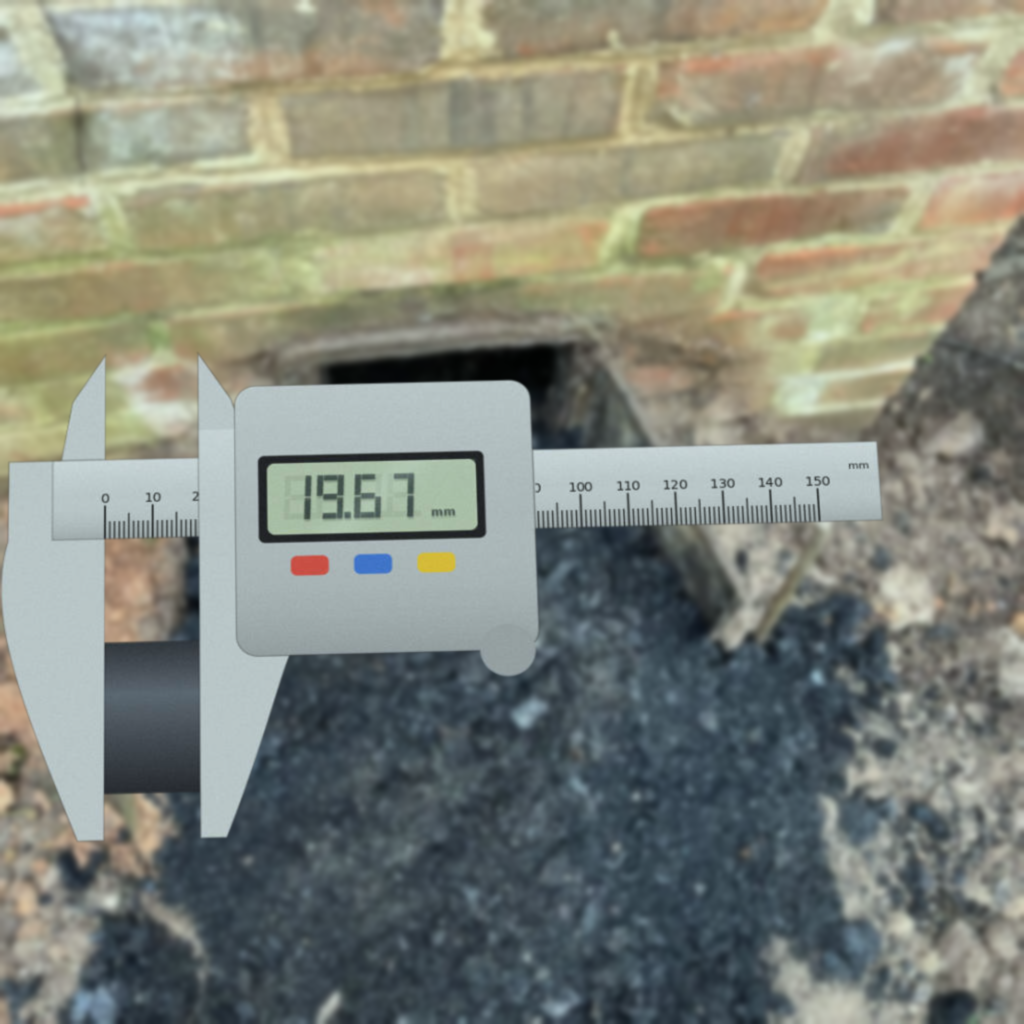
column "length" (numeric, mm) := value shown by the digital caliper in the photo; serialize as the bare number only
19.67
